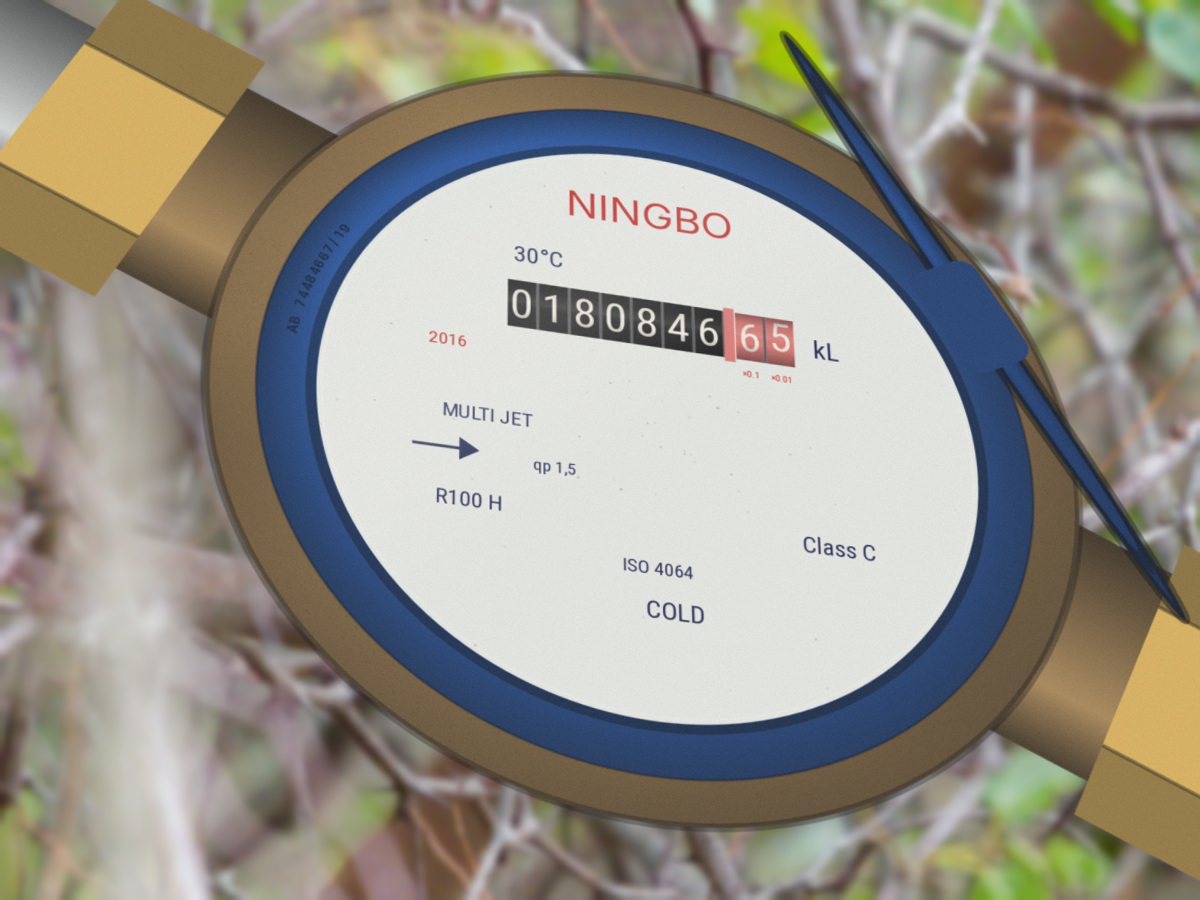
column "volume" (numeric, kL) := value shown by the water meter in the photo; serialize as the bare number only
180846.65
